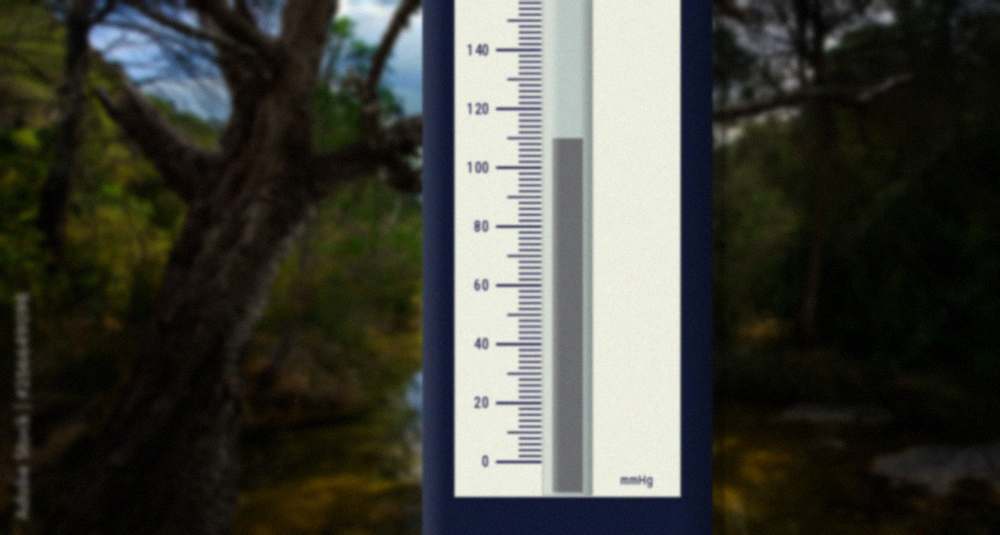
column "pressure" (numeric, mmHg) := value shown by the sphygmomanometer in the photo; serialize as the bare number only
110
